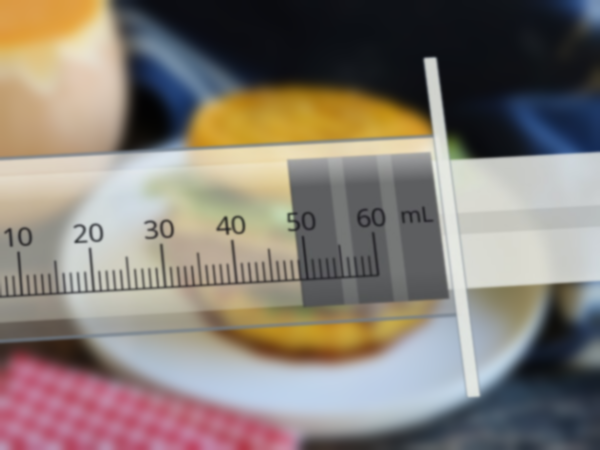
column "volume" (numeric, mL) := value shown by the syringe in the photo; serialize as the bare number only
49
